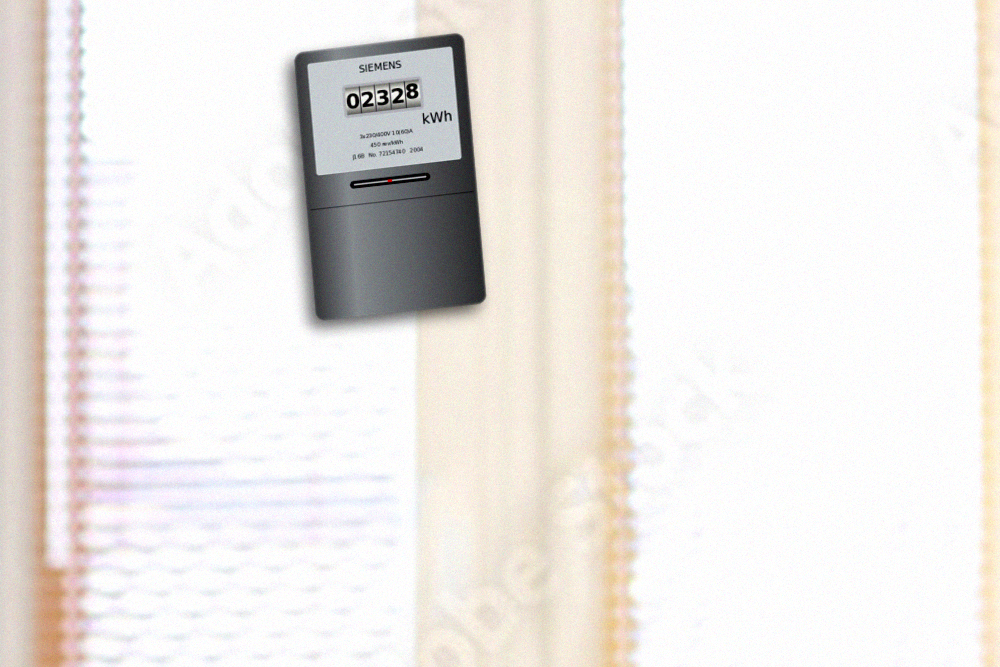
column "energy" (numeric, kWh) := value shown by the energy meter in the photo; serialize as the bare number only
2328
